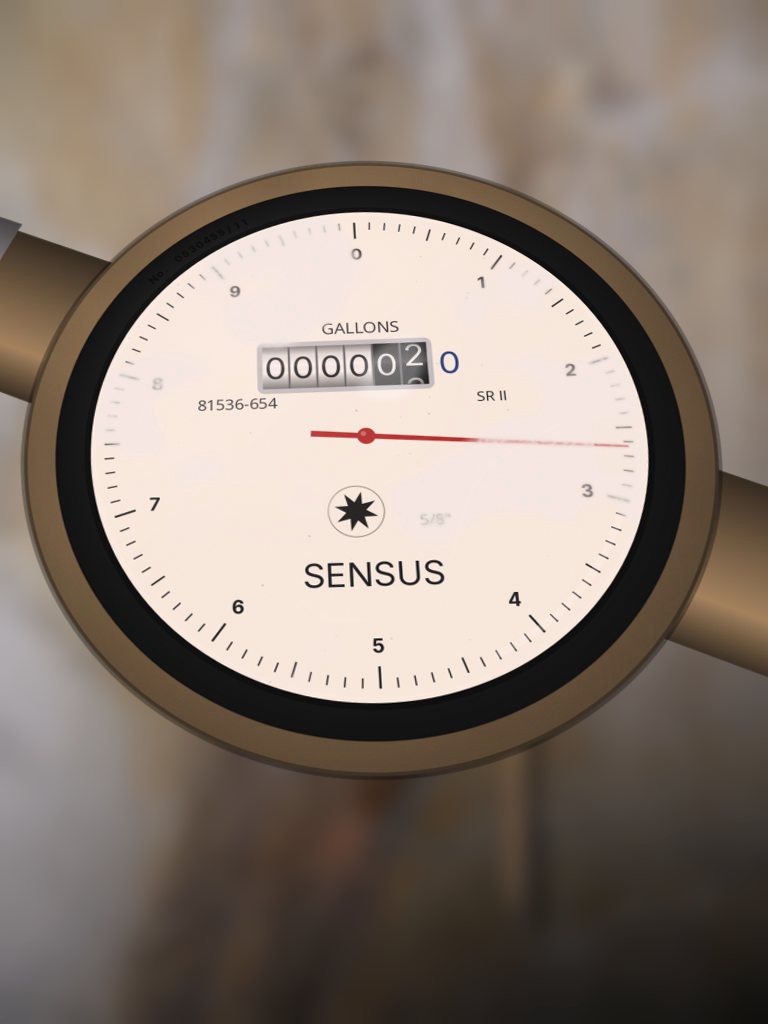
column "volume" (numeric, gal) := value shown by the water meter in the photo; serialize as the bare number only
22.6
